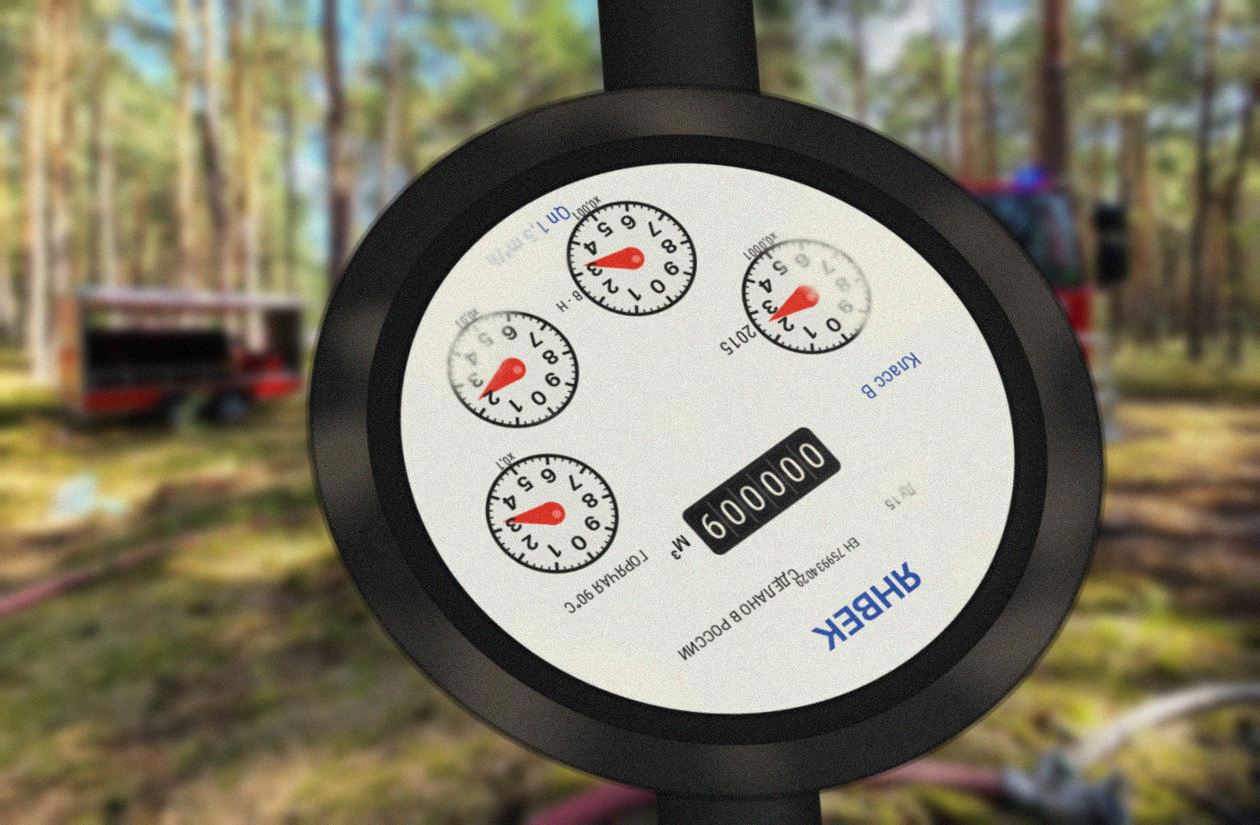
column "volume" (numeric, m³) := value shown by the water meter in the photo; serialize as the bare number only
9.3232
